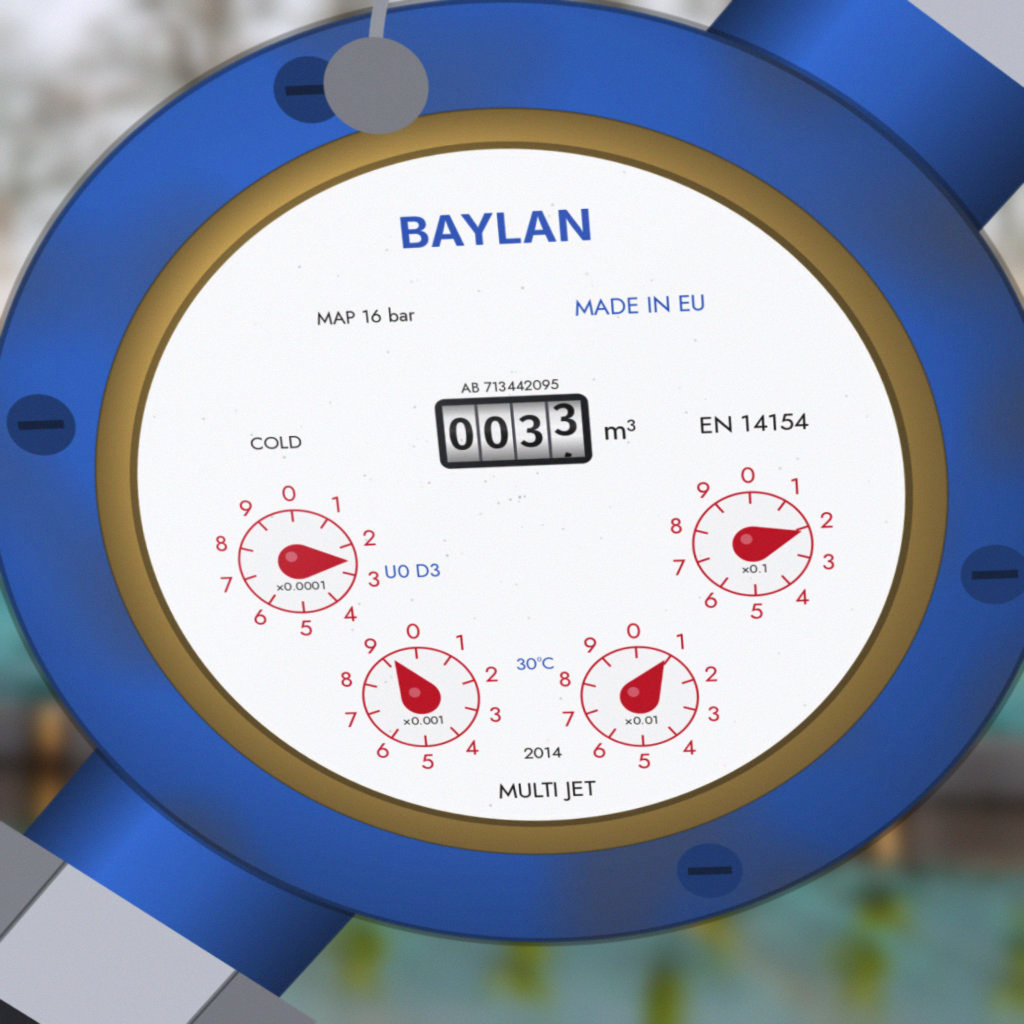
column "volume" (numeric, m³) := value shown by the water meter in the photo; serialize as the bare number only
33.2092
